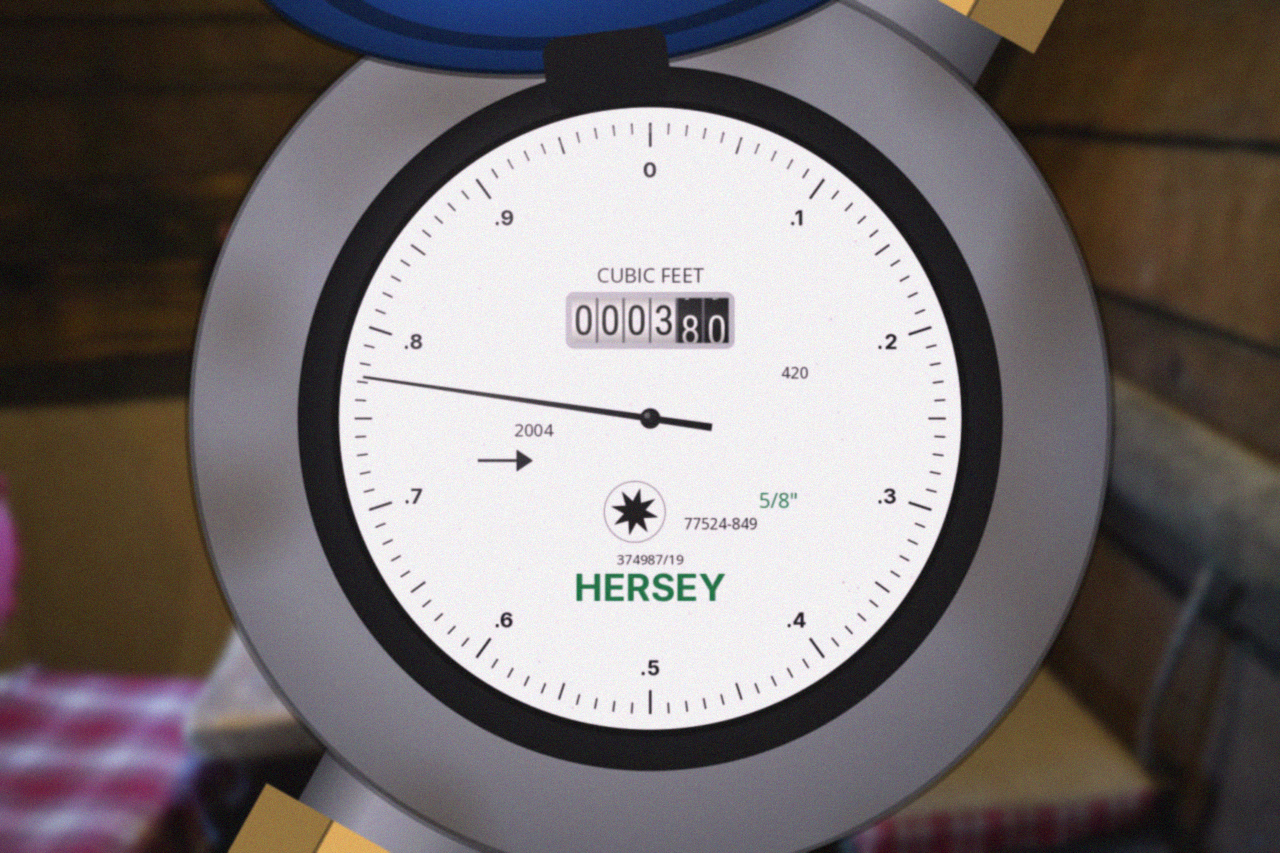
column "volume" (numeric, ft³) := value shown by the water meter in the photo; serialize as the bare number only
379.77
